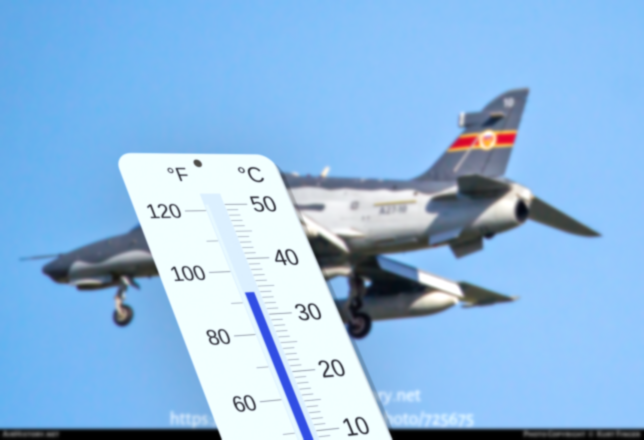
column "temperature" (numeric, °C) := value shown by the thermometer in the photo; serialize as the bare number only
34
